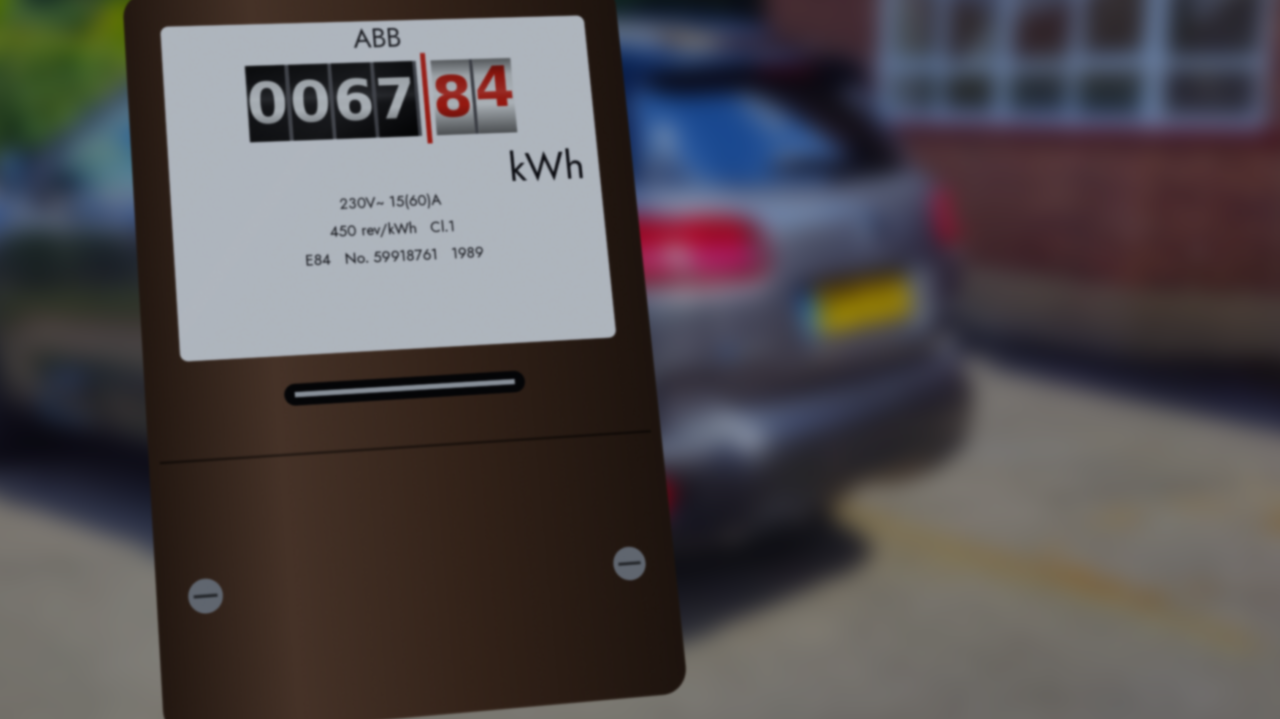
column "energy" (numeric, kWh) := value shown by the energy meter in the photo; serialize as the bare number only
67.84
